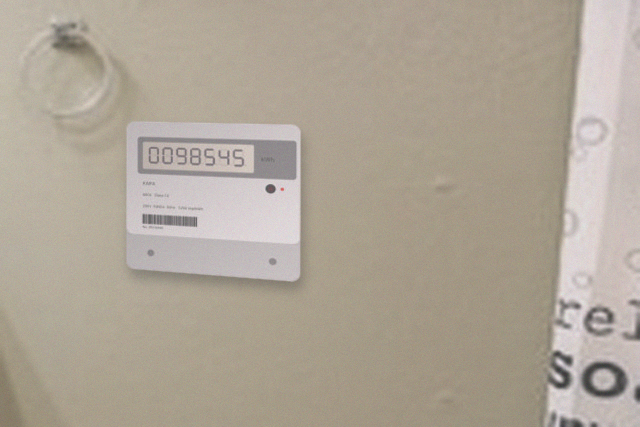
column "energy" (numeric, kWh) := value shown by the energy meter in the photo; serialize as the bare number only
98545
